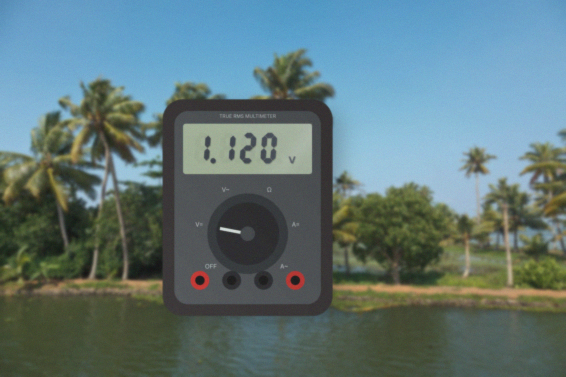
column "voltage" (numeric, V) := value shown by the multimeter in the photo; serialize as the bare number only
1.120
